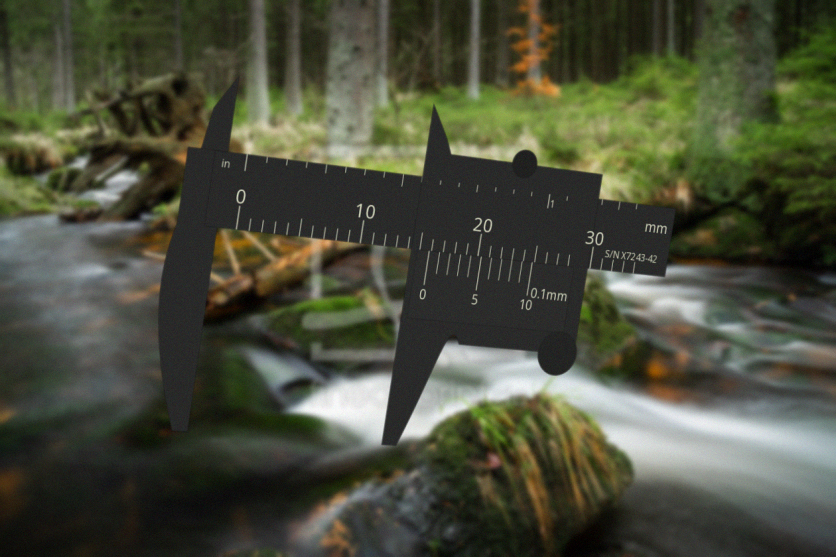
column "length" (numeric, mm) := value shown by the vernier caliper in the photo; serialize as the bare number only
15.8
